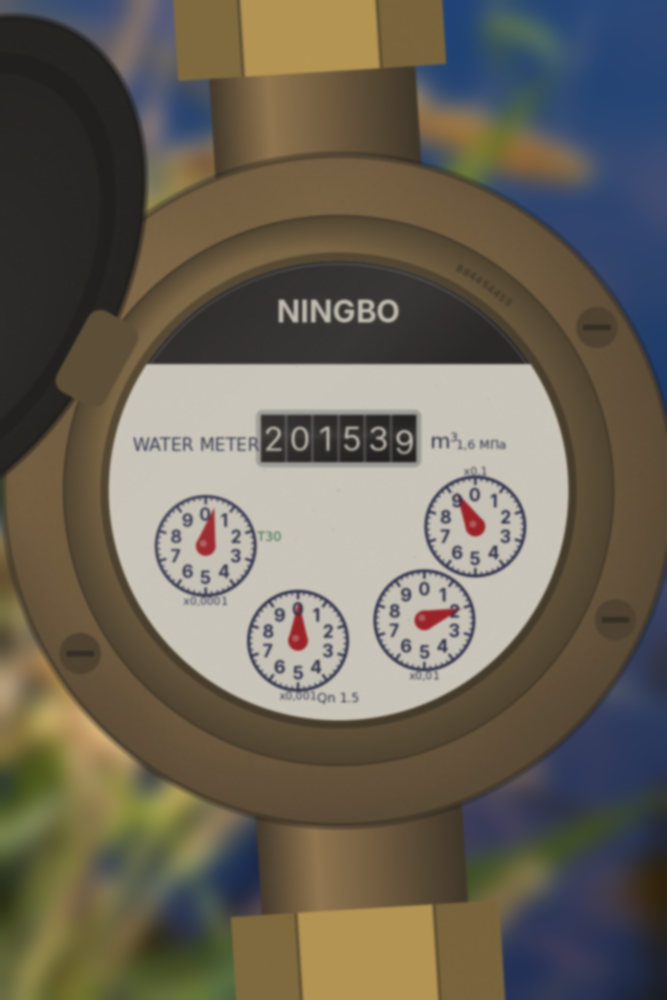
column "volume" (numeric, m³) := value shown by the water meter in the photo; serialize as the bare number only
201538.9200
